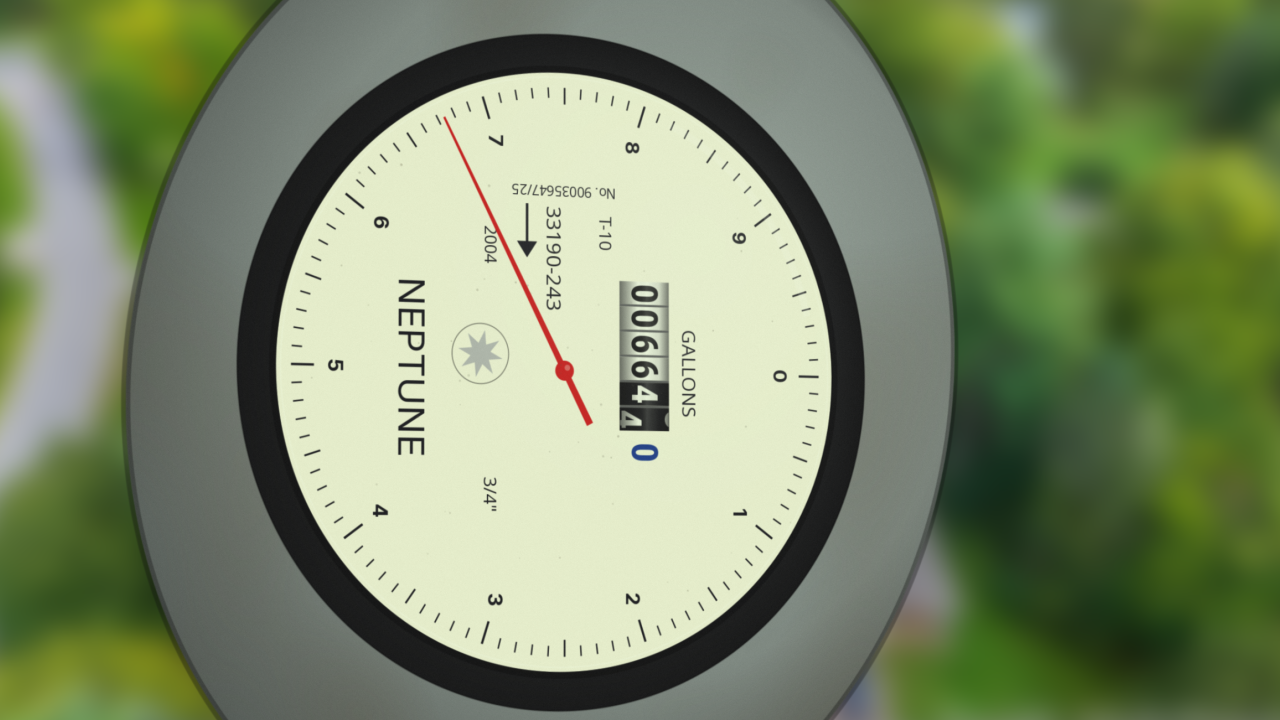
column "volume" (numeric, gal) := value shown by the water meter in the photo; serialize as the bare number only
66436.7
